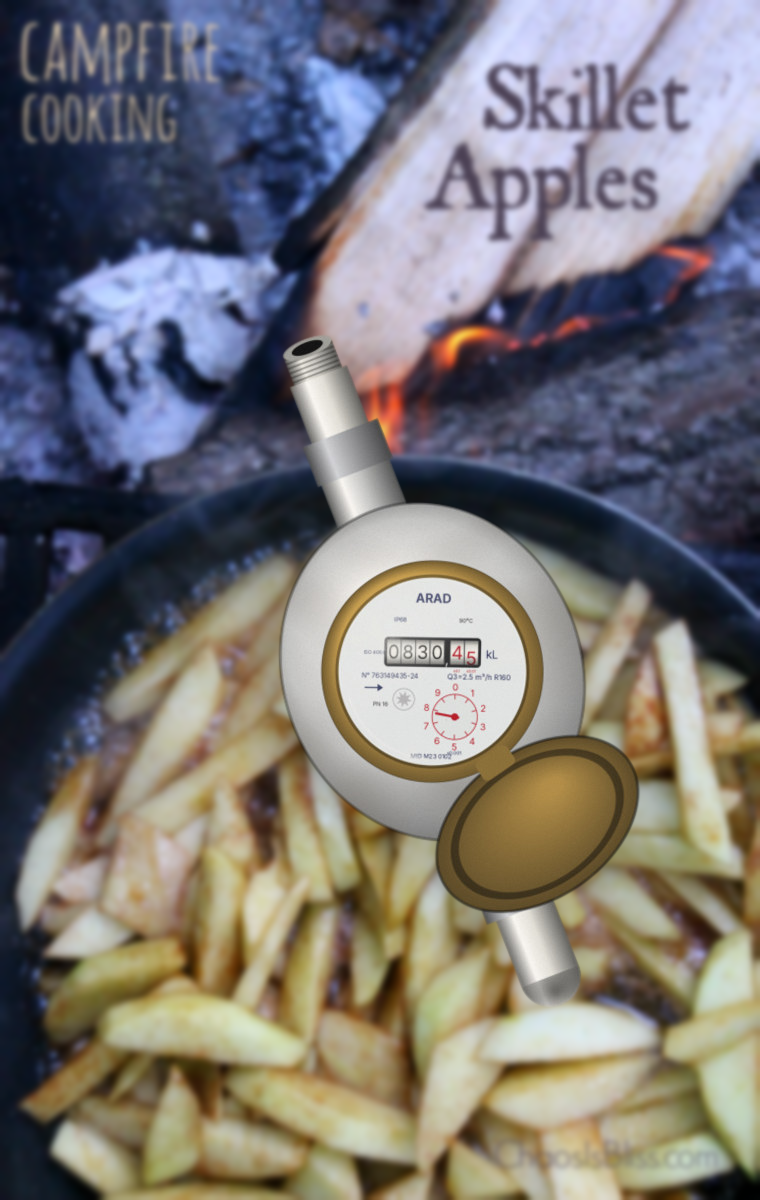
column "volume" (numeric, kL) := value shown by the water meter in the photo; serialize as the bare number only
830.447
